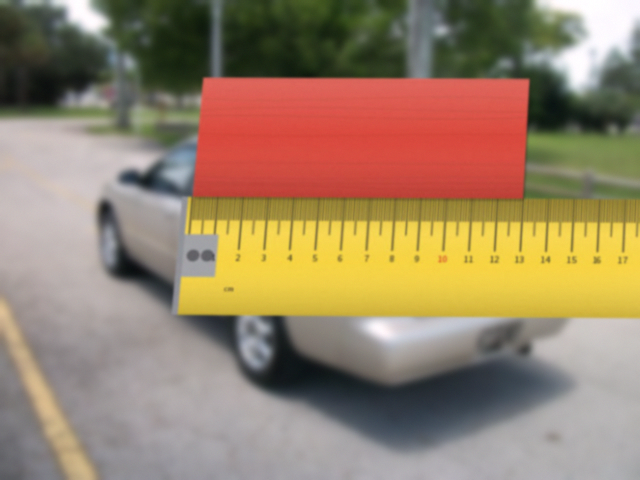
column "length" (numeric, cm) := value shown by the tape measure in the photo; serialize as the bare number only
13
